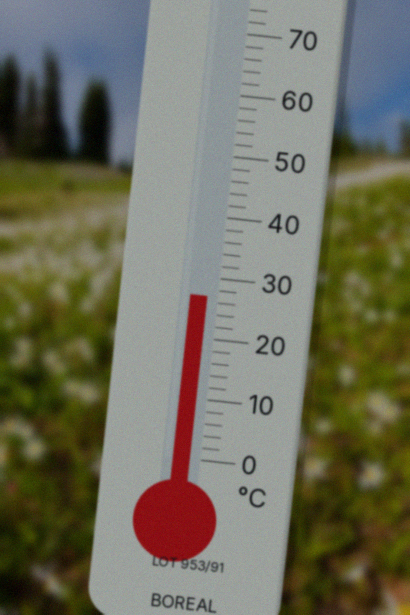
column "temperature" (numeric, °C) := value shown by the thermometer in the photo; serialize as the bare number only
27
